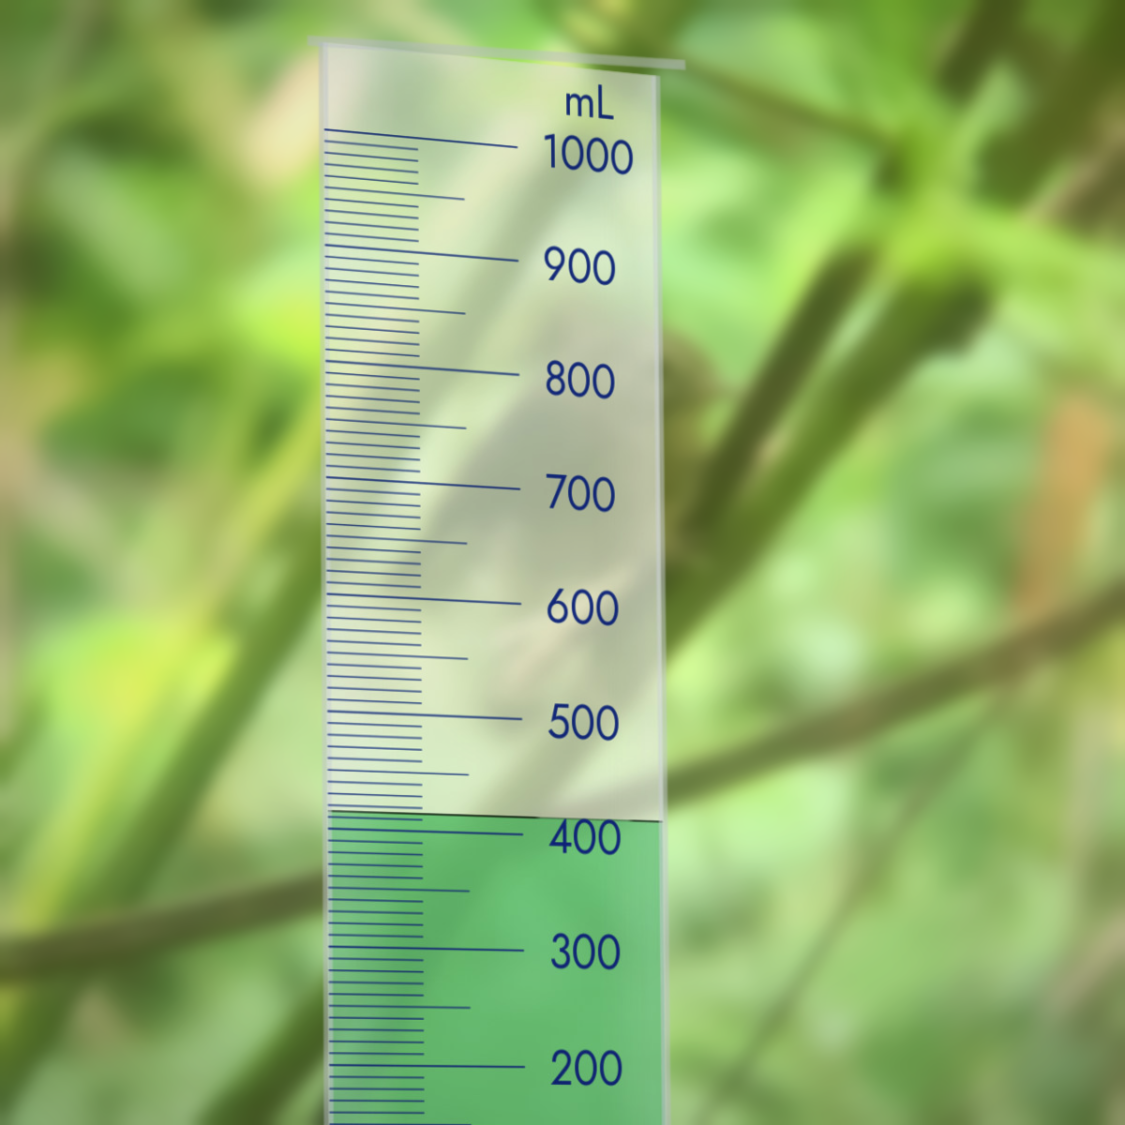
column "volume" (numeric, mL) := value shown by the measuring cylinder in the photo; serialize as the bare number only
415
